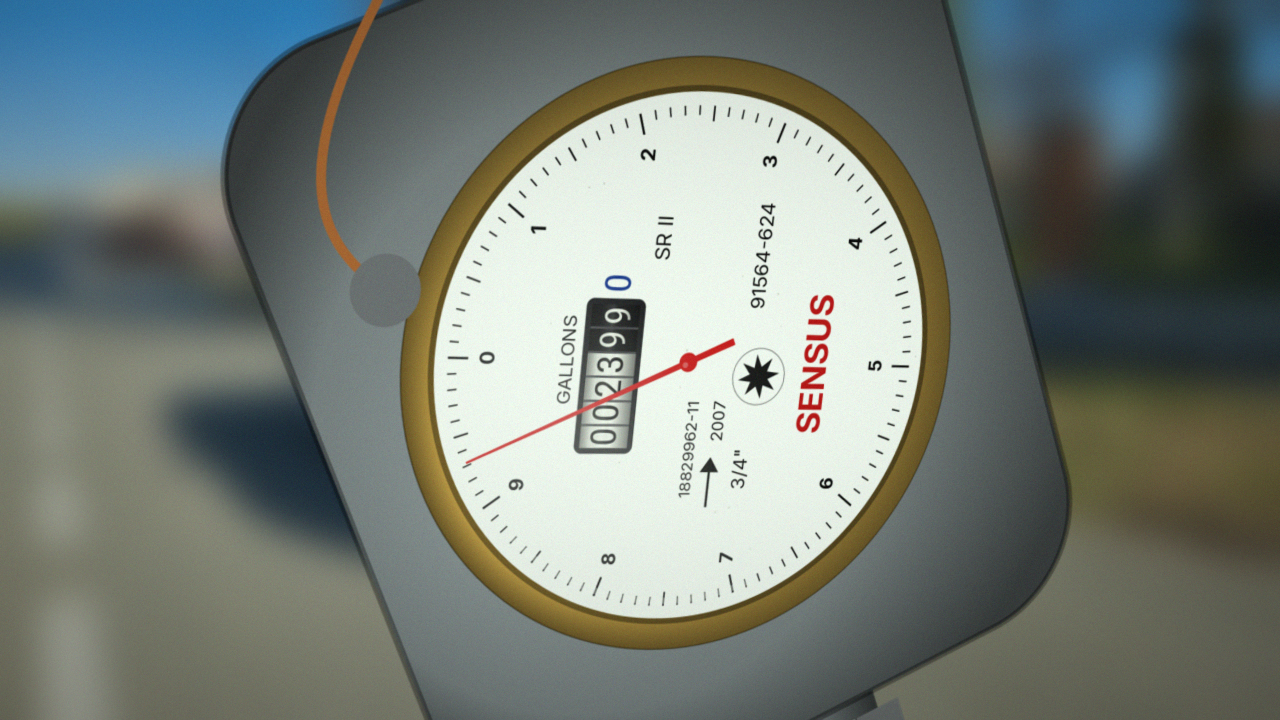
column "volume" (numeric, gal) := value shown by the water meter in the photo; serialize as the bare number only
23989.3
